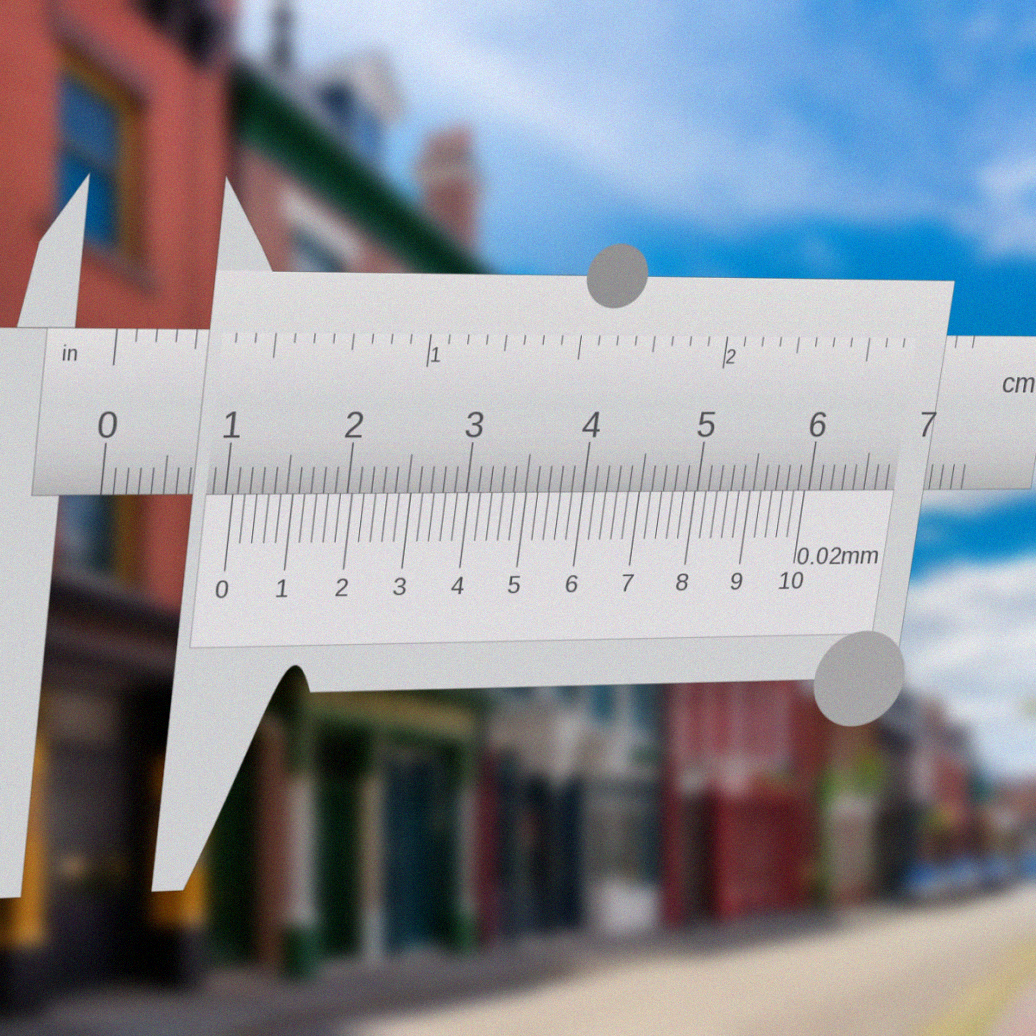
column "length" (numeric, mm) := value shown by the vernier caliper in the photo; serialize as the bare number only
10.6
